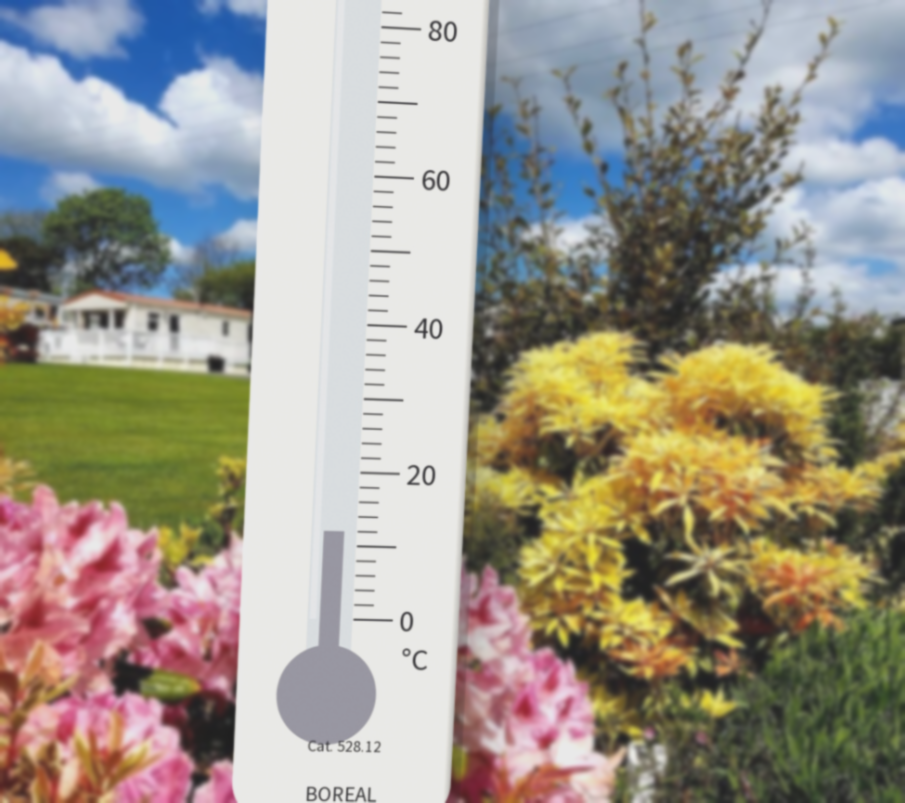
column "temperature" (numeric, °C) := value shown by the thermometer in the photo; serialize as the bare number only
12
